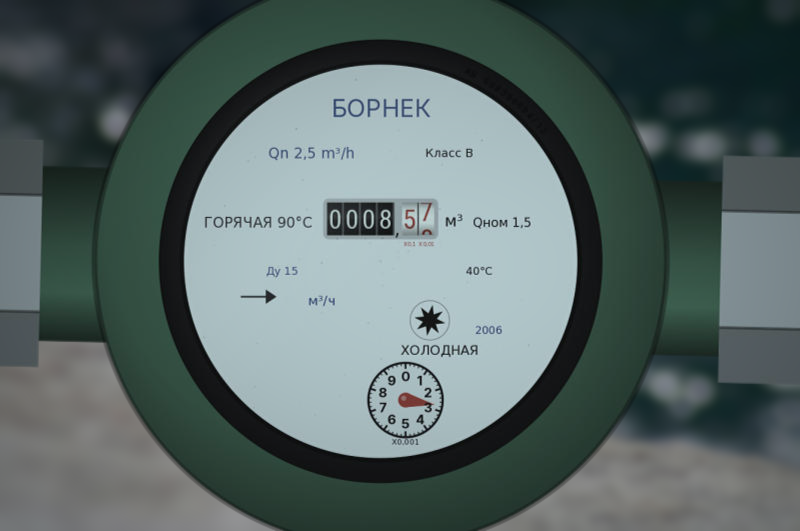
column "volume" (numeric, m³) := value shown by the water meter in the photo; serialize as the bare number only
8.572
